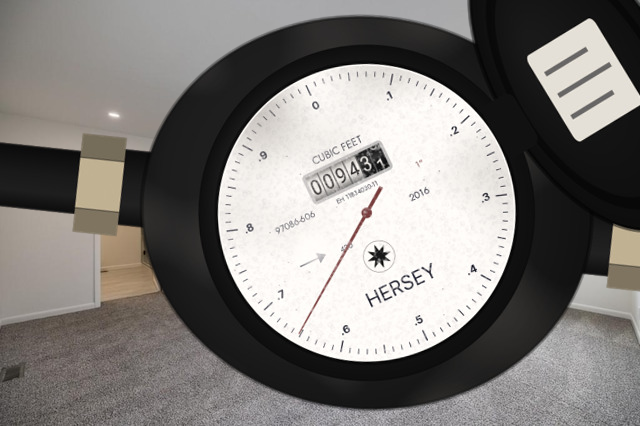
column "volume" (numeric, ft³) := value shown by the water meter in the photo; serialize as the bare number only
9430.65
